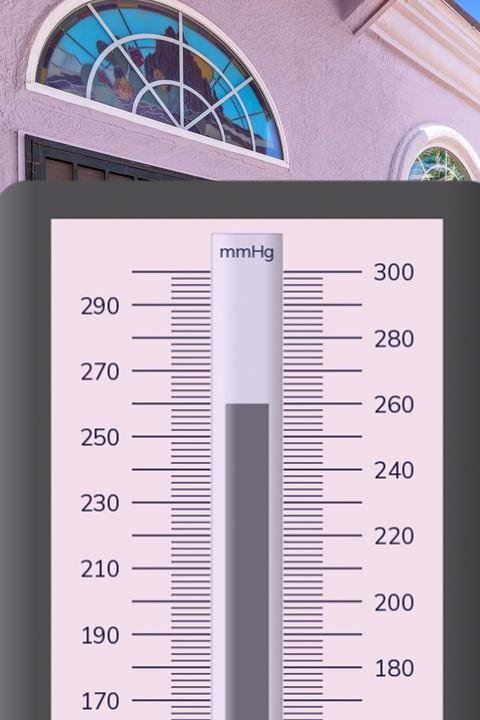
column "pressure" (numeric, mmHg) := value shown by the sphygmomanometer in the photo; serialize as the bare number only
260
